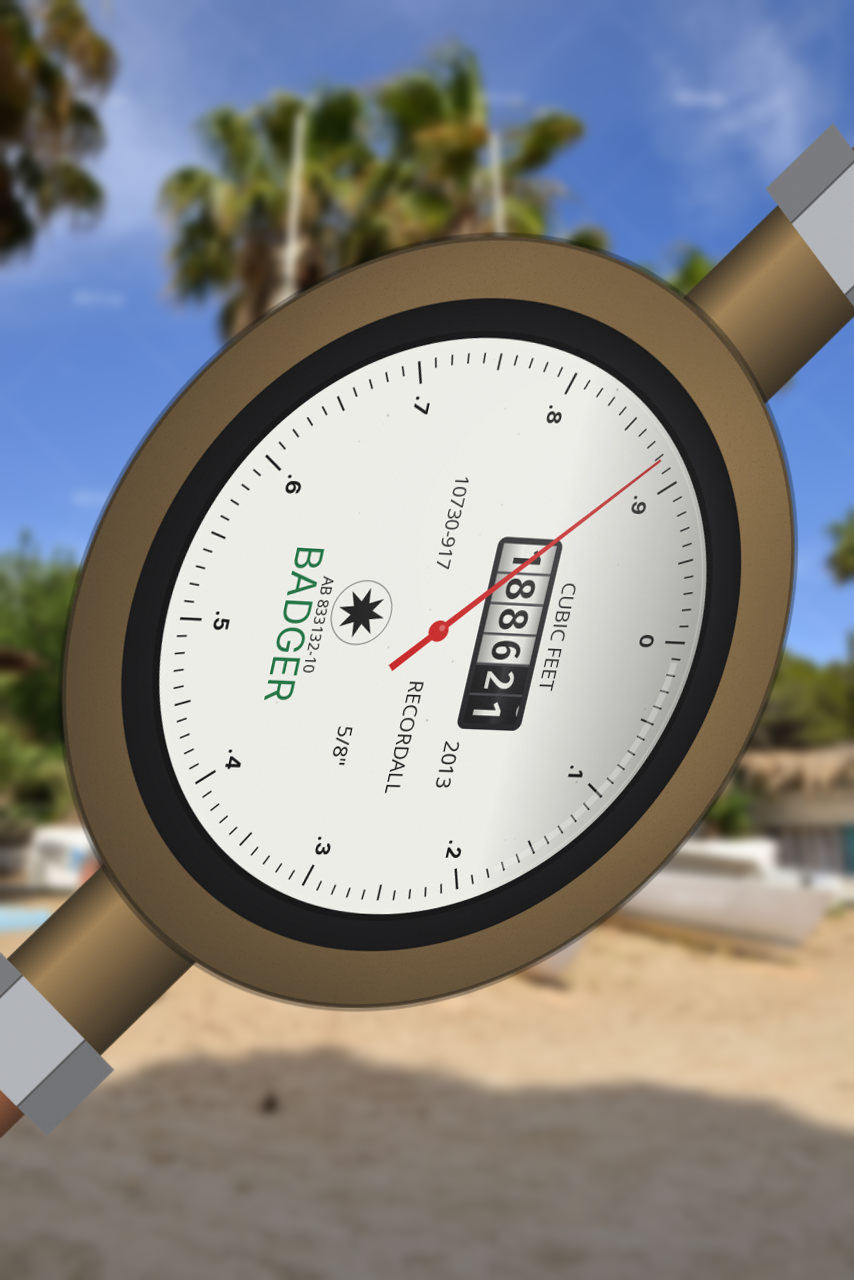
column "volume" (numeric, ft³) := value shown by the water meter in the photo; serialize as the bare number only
188620.88
